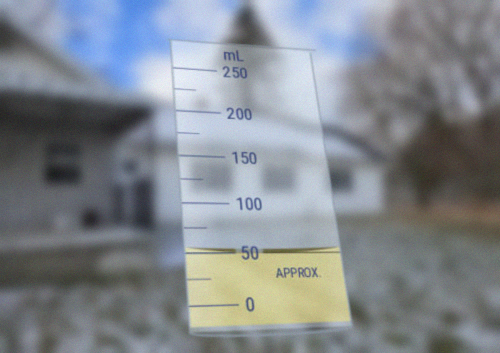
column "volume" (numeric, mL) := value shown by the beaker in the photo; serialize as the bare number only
50
